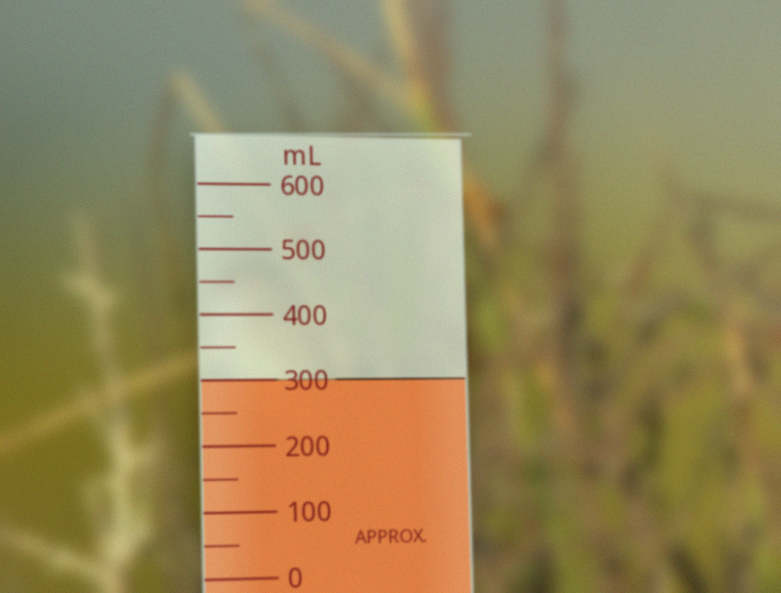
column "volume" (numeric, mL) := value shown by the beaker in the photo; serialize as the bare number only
300
